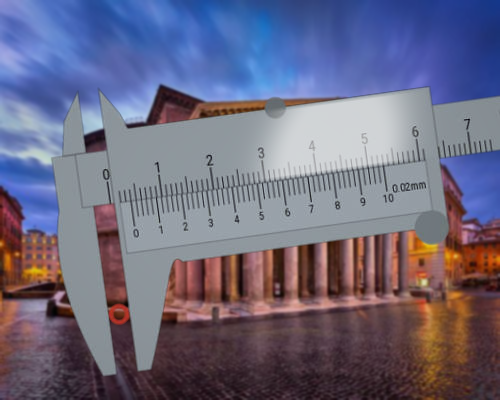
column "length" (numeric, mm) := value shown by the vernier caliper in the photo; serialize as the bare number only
4.0
